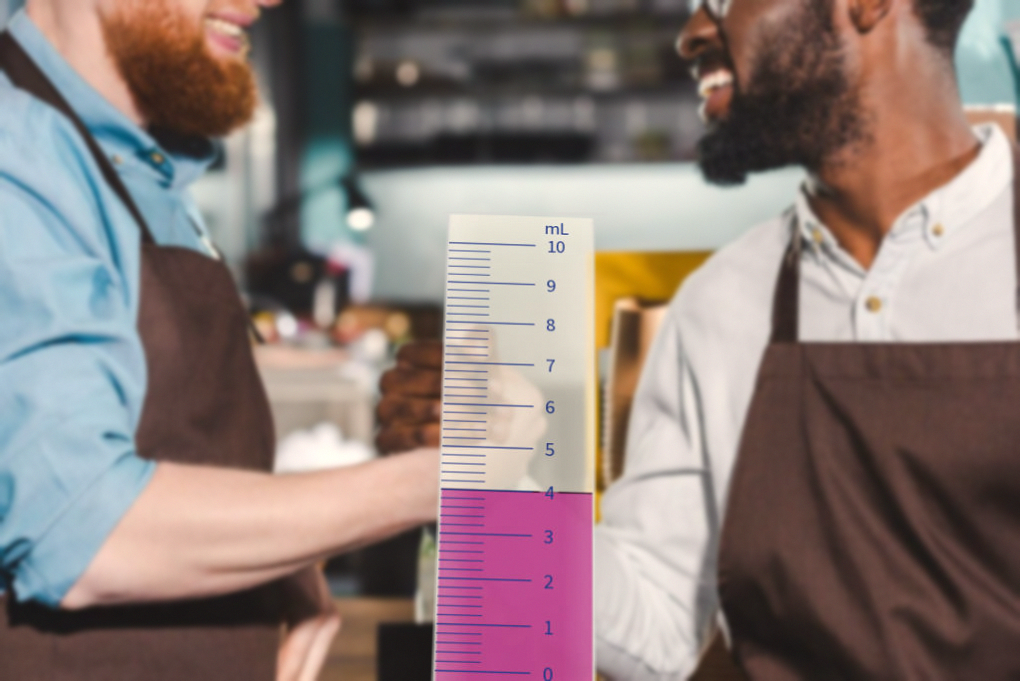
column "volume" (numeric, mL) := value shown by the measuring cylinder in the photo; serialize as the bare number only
4
